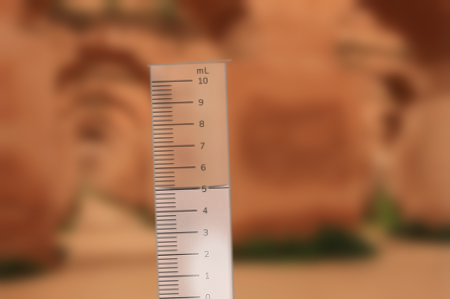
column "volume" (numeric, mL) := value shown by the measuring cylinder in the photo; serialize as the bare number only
5
